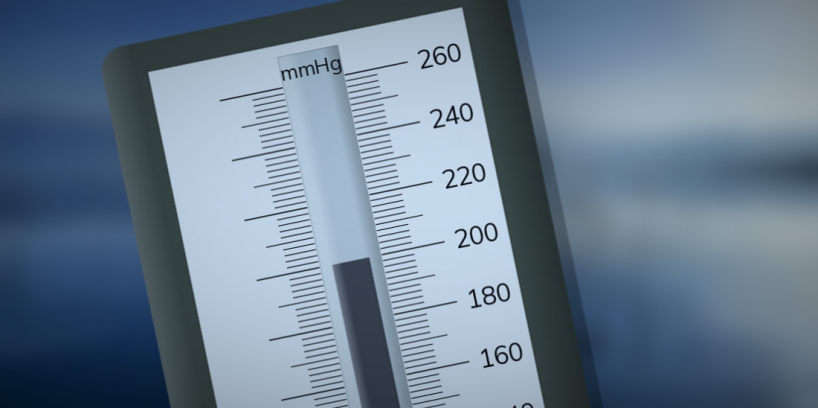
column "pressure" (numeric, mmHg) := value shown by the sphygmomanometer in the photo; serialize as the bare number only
200
